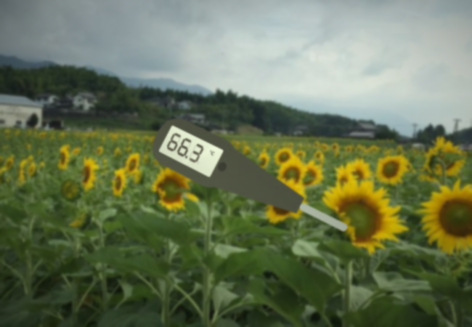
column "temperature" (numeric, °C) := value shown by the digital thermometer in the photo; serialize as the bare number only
66.3
